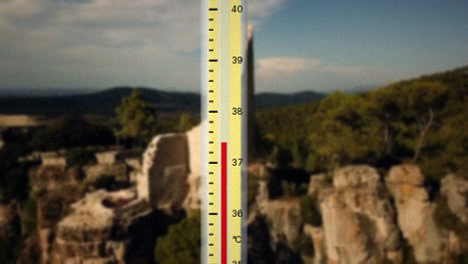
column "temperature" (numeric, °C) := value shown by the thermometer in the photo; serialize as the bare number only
37.4
